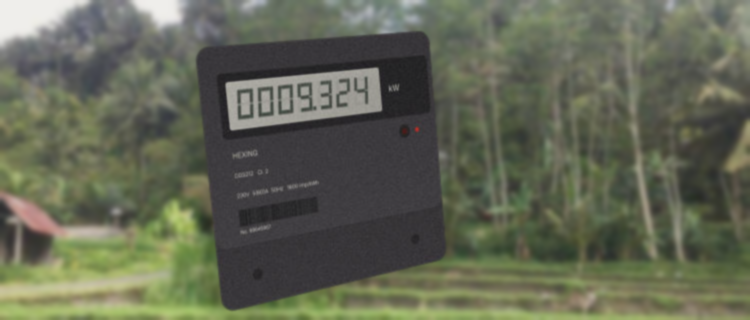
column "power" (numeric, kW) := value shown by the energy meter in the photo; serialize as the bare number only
9.324
